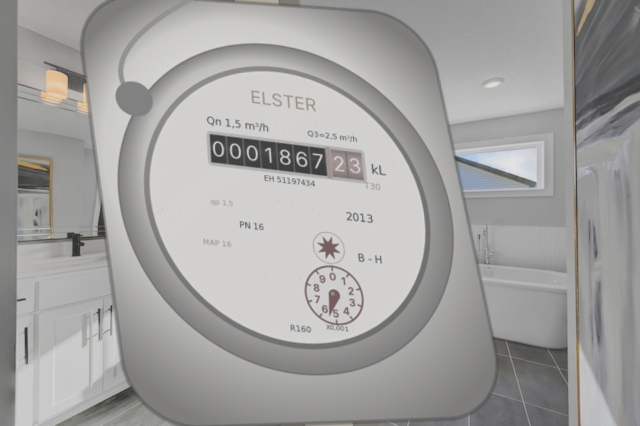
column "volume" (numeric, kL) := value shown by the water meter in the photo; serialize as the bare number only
1867.235
